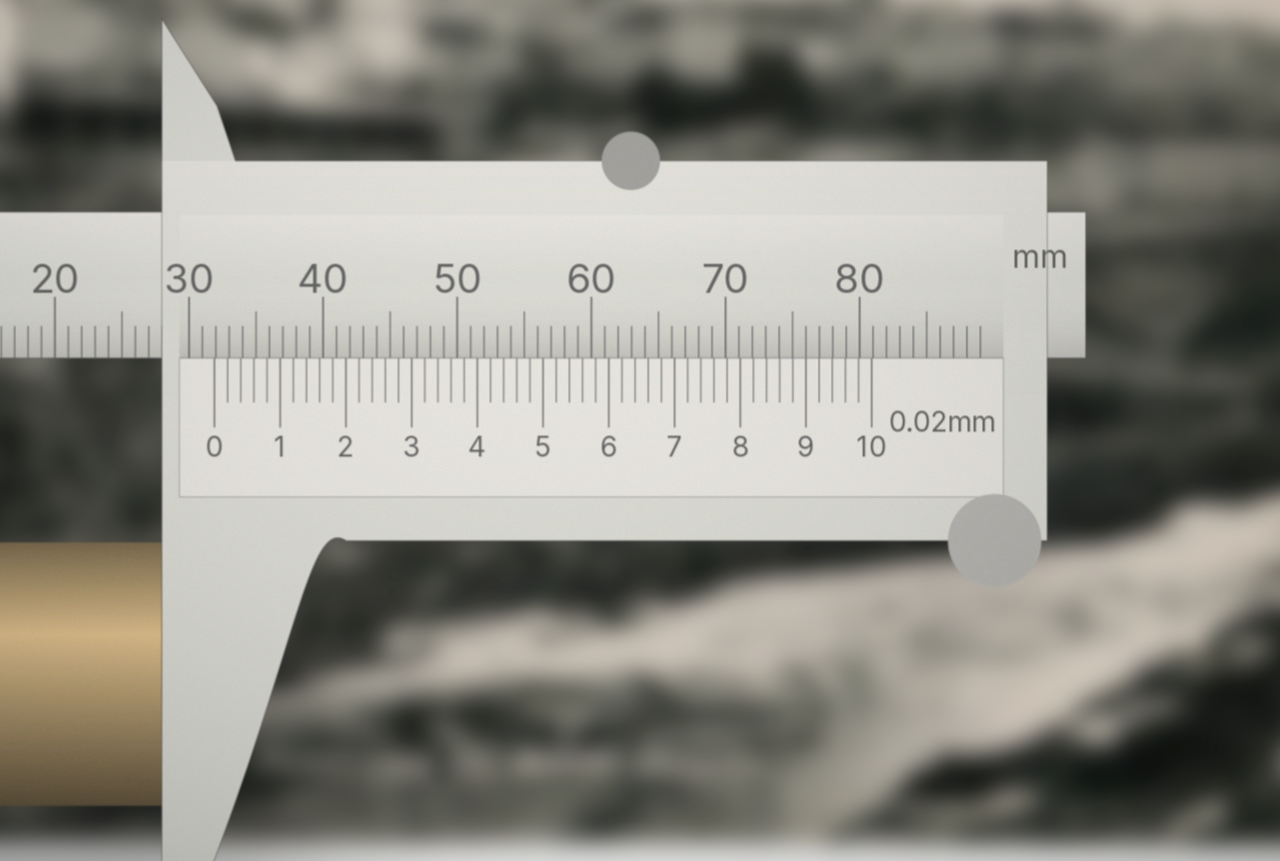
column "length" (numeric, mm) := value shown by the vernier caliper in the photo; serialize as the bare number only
31.9
